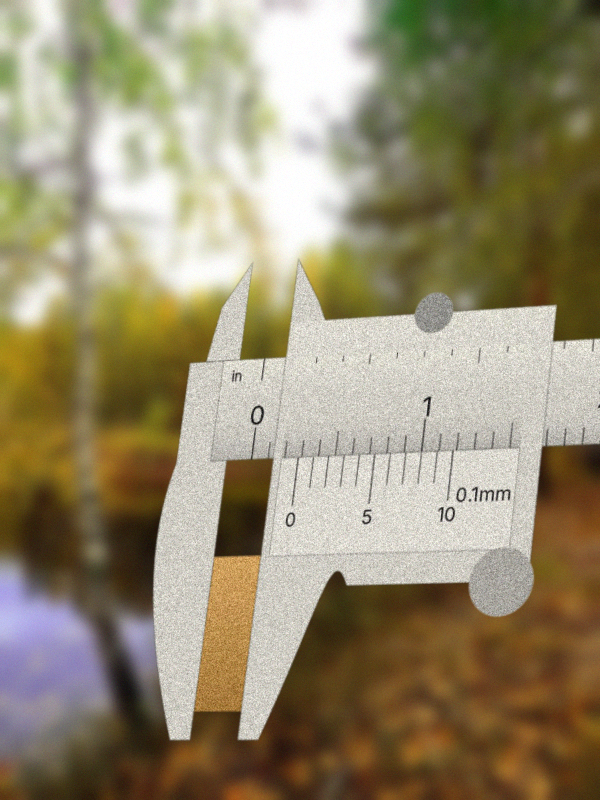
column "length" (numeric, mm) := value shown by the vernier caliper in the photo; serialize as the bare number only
2.8
